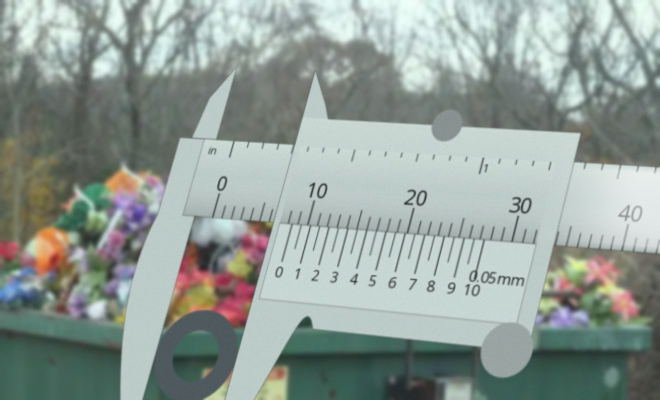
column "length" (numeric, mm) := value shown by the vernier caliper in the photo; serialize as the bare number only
8.4
